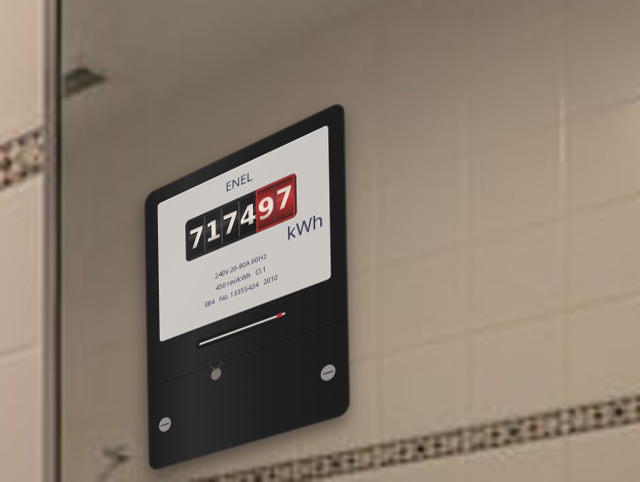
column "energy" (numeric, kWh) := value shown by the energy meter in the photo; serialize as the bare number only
7174.97
